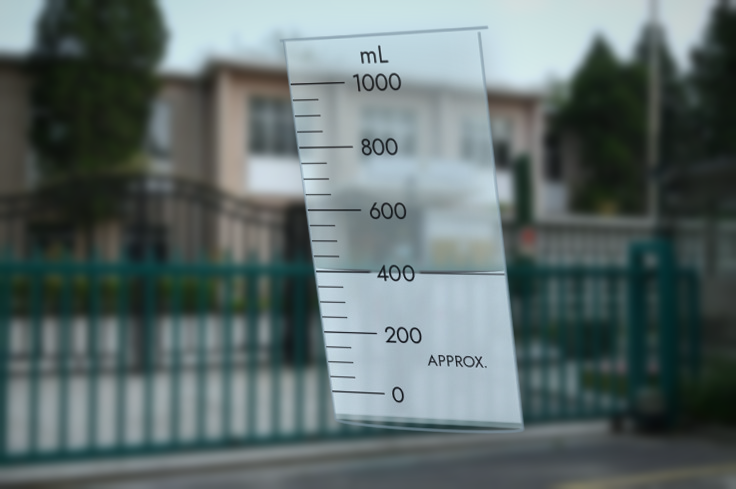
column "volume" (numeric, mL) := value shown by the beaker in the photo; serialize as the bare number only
400
